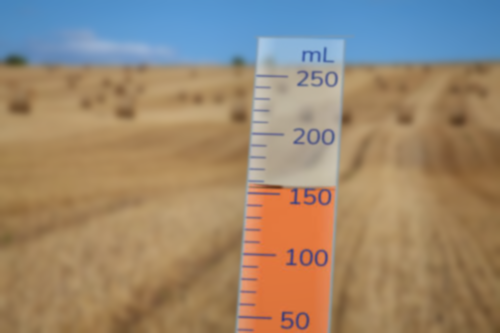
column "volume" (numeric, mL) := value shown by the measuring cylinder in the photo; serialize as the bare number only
155
